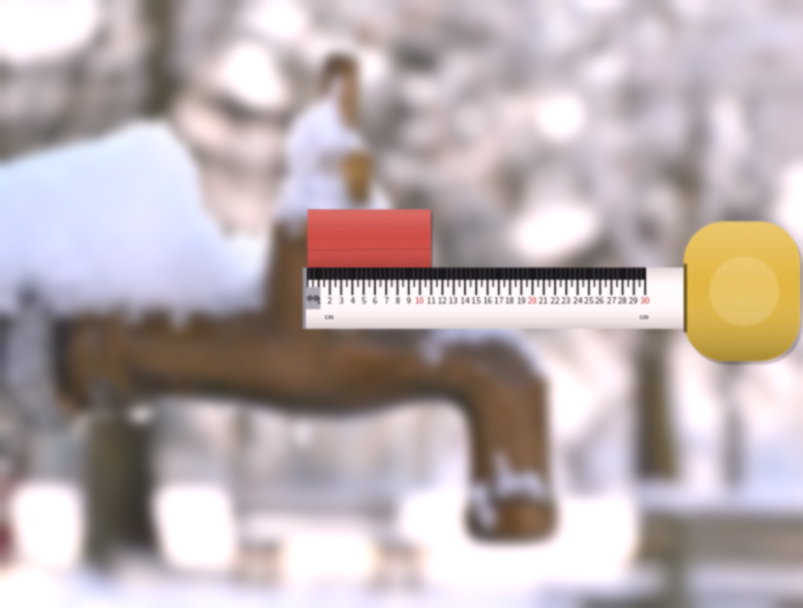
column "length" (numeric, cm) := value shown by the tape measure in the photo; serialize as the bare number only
11
